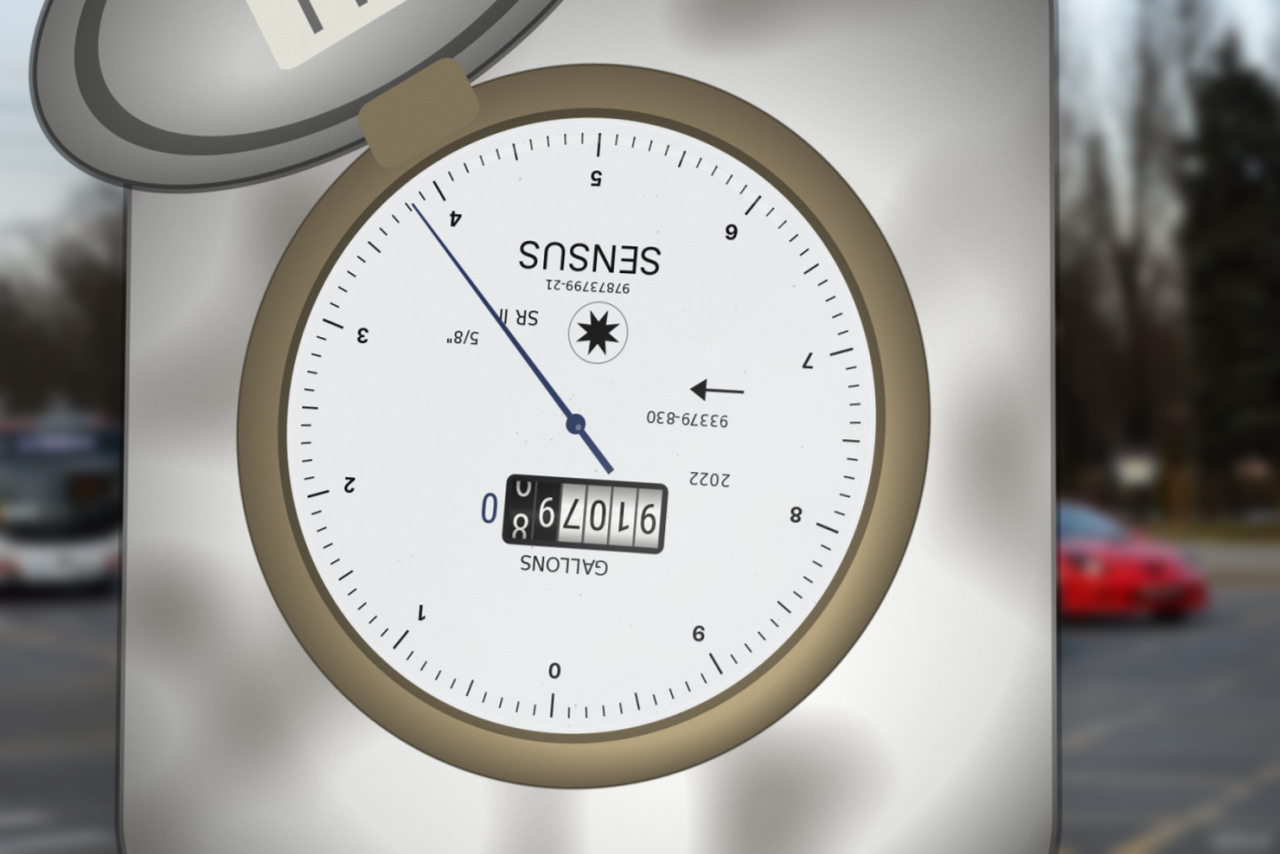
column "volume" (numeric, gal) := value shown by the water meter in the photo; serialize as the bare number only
9107983.8
